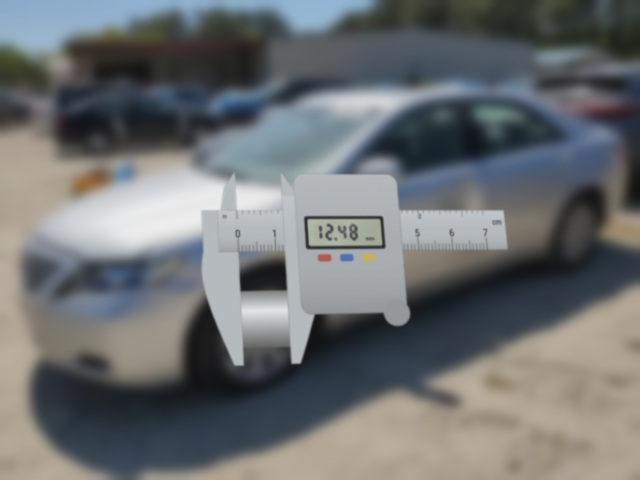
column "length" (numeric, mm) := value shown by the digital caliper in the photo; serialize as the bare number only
12.48
